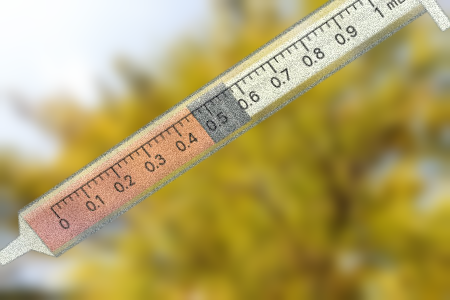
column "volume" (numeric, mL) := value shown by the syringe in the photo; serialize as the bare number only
0.46
